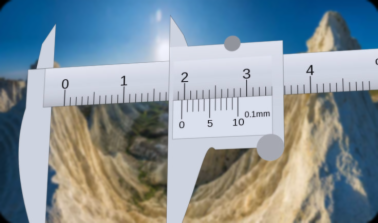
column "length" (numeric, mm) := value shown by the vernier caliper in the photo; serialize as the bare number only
19.6
